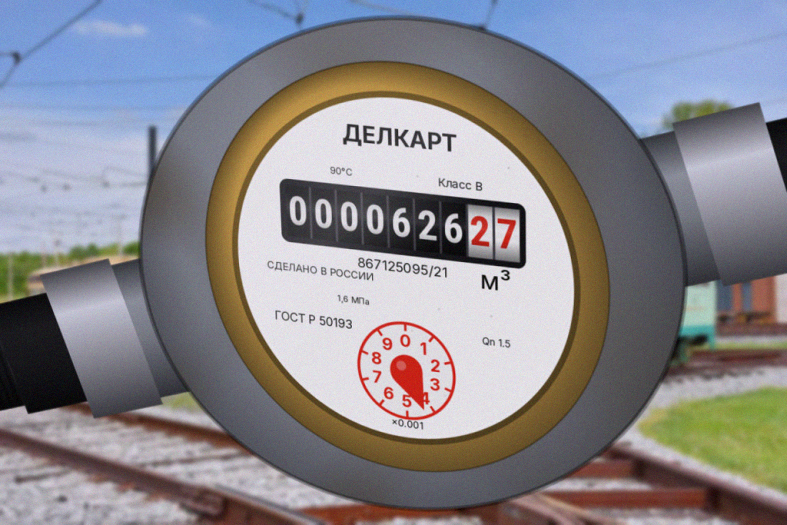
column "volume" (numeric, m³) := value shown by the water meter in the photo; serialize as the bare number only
626.274
